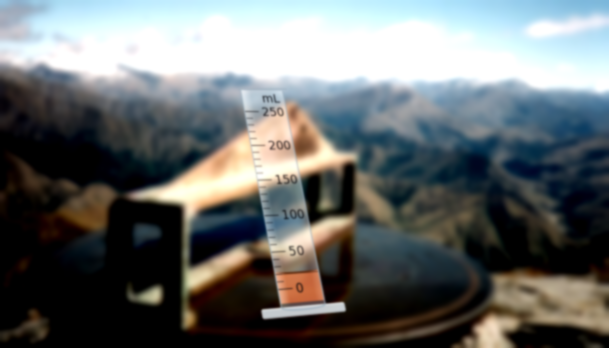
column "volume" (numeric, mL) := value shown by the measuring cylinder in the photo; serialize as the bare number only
20
